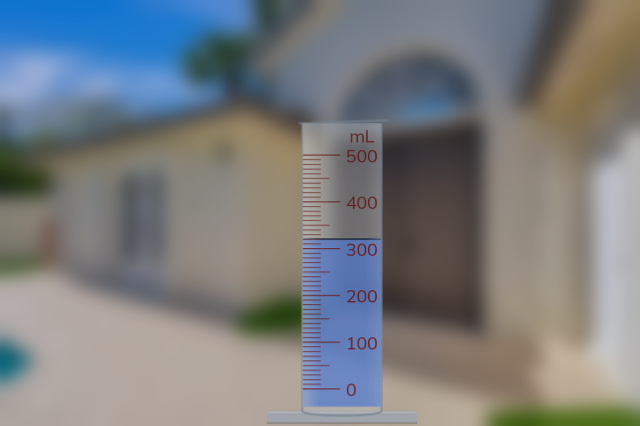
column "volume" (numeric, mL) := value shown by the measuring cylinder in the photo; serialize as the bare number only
320
